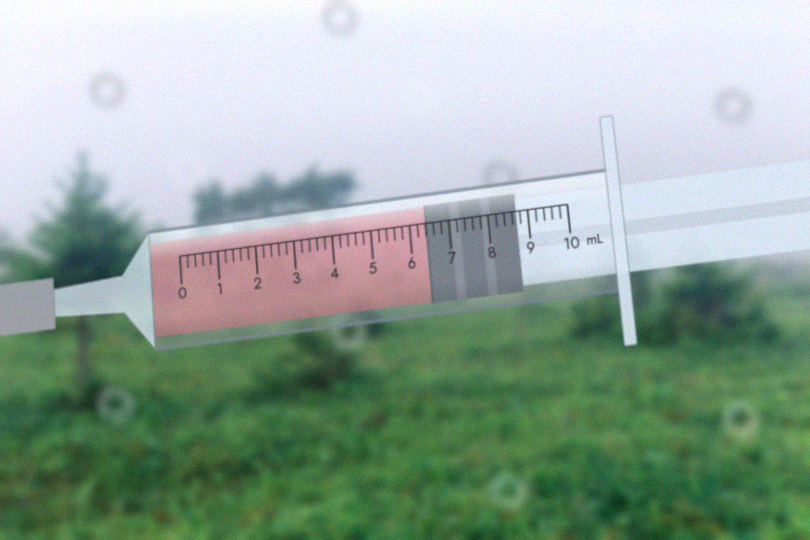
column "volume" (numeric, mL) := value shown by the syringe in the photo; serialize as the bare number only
6.4
